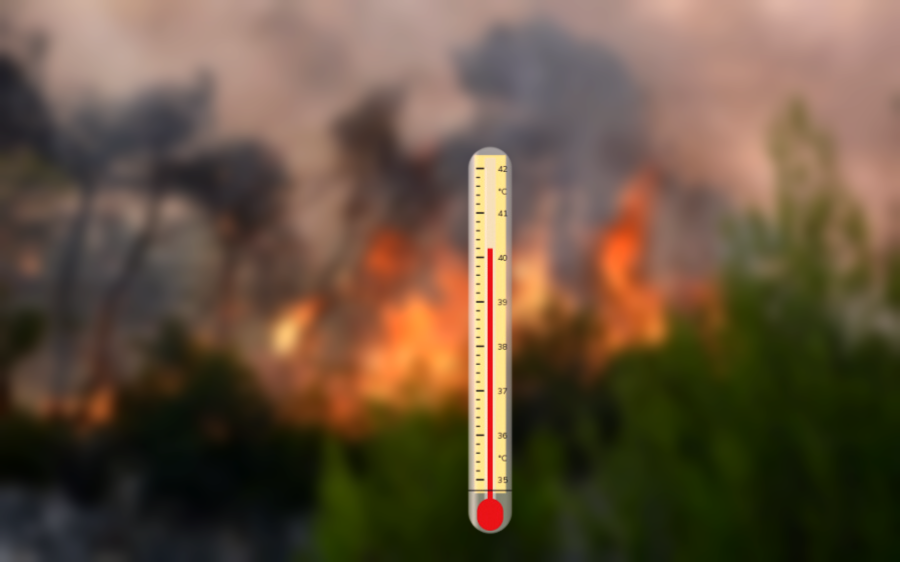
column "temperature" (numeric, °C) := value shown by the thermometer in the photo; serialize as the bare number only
40.2
